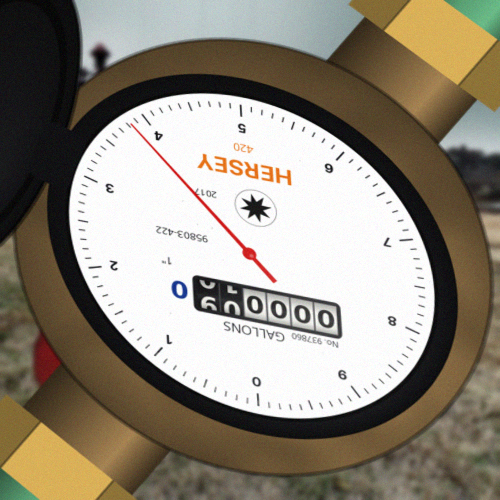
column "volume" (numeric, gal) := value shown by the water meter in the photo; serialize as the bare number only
93.8
